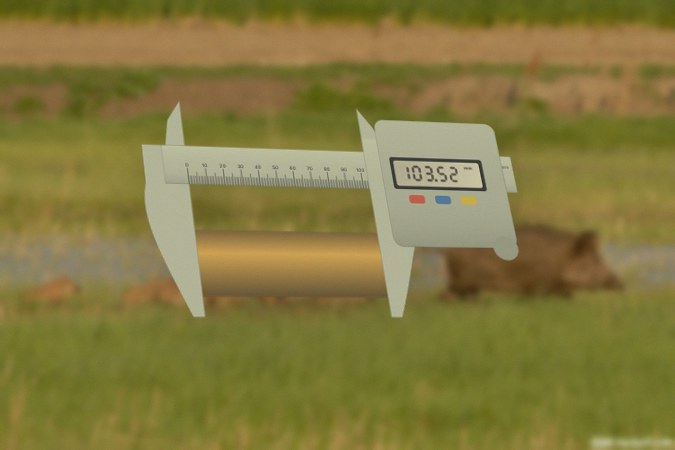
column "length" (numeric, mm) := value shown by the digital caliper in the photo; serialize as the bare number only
103.52
